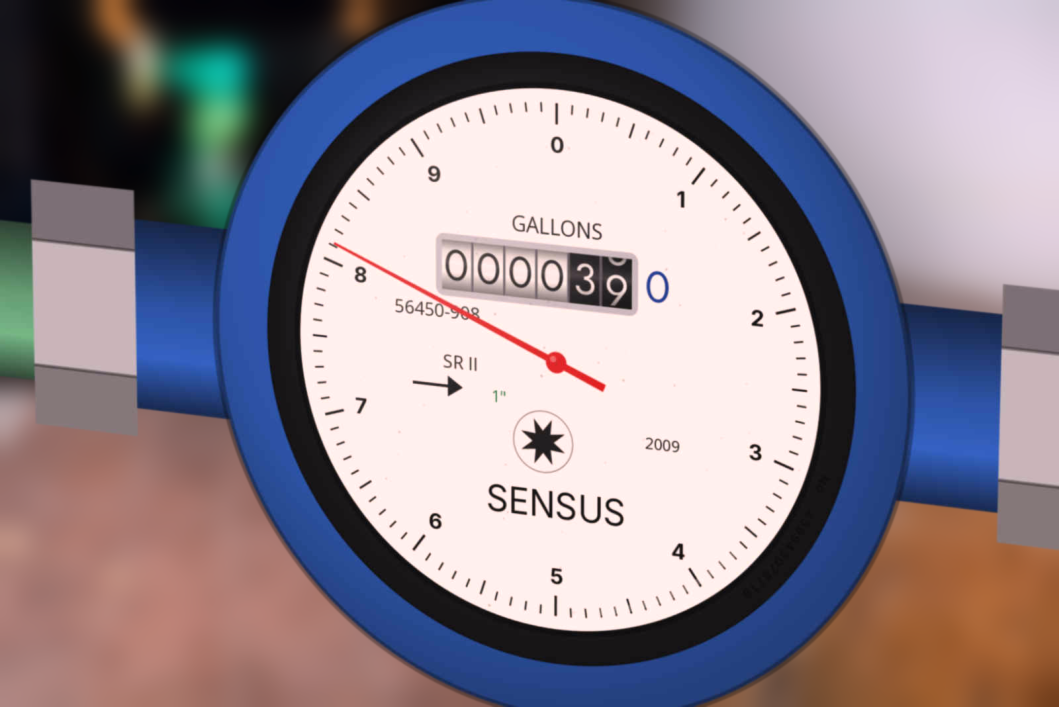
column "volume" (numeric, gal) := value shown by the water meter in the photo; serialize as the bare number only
388.1
